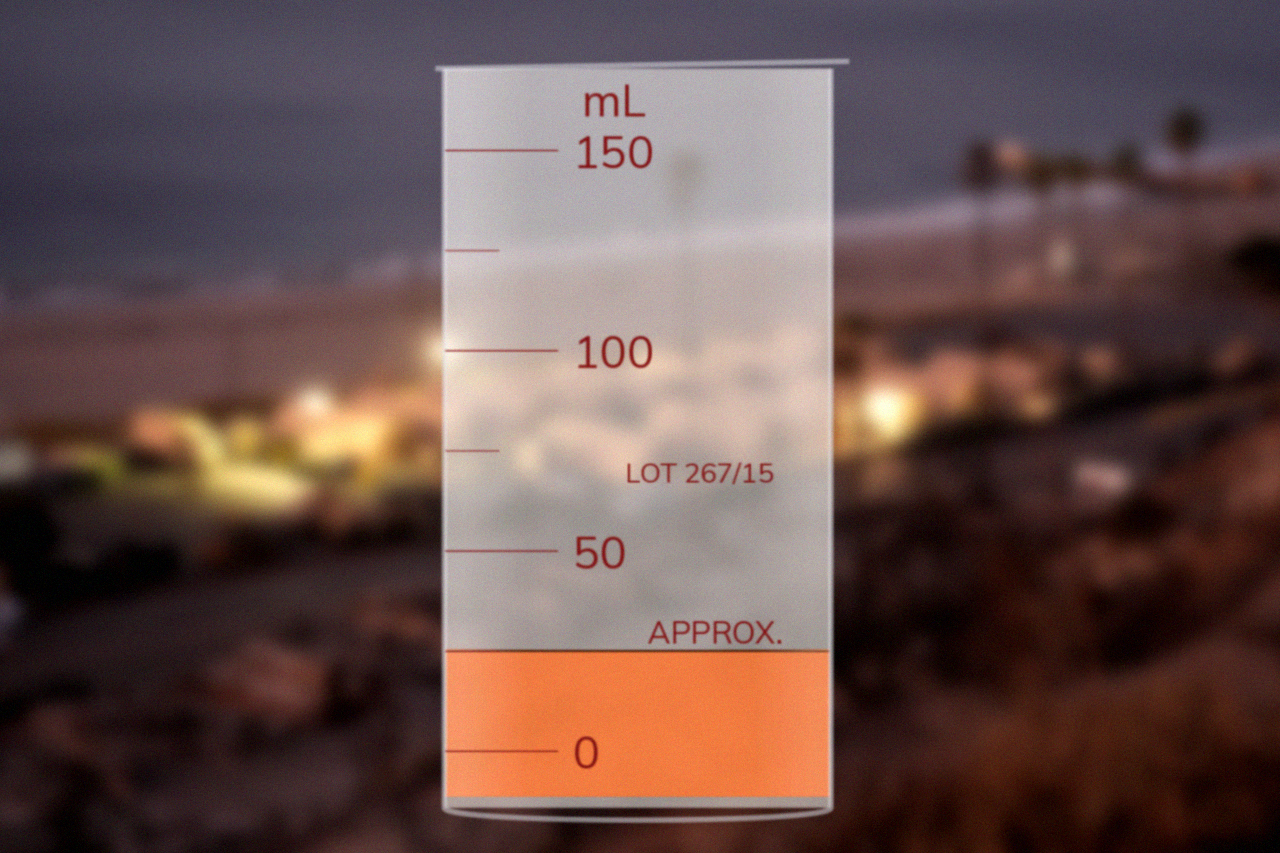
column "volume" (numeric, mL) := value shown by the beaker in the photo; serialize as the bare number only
25
